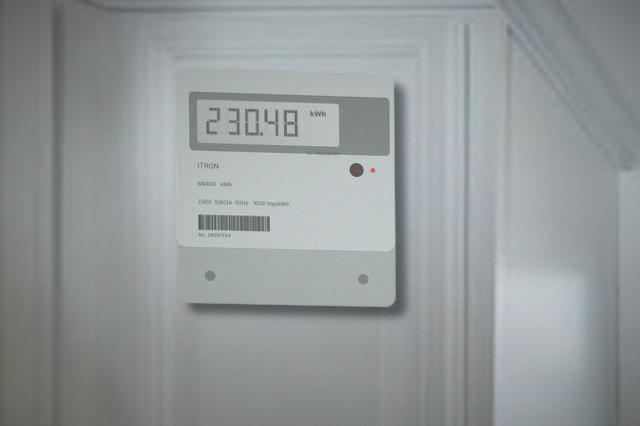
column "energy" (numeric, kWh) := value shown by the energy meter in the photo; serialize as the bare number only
230.48
